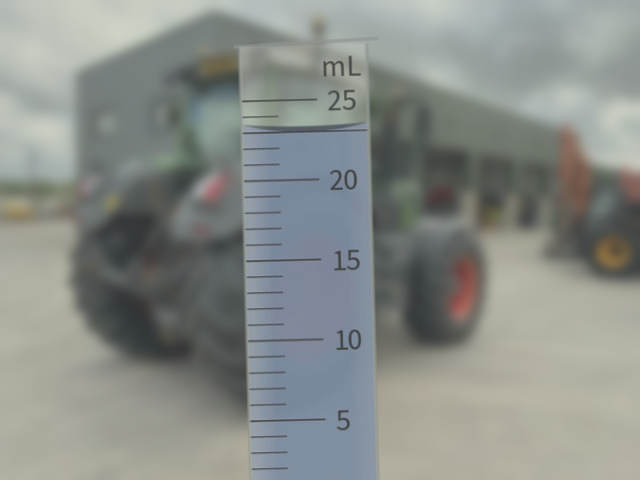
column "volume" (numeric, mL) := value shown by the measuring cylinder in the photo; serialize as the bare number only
23
